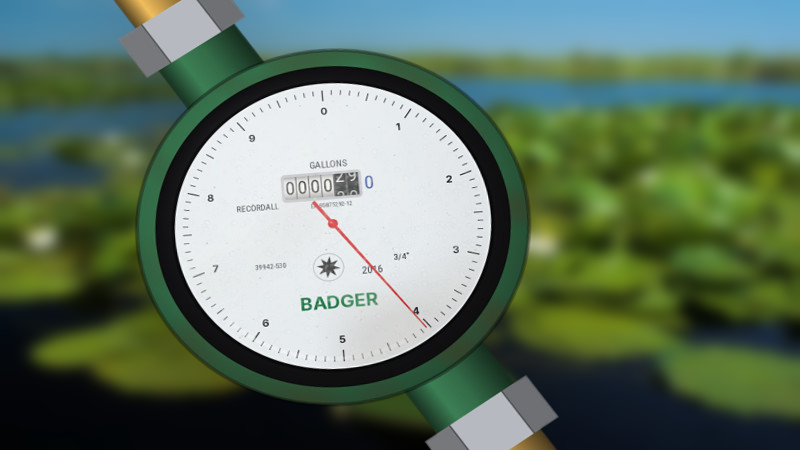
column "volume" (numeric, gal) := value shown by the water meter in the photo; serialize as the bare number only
294.0
